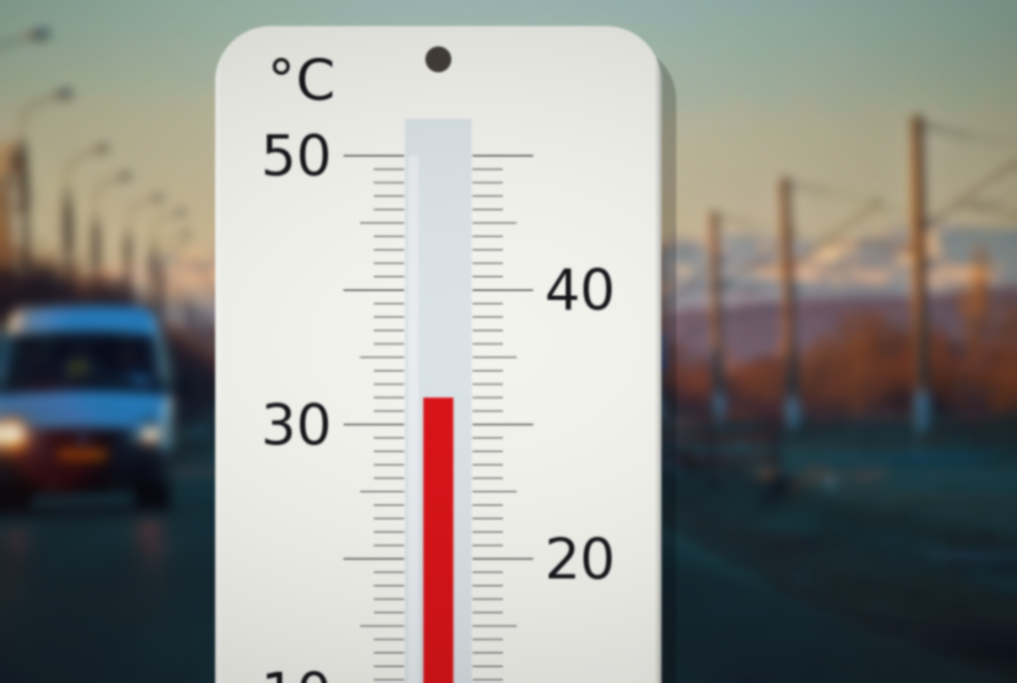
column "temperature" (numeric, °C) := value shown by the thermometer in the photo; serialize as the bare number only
32
